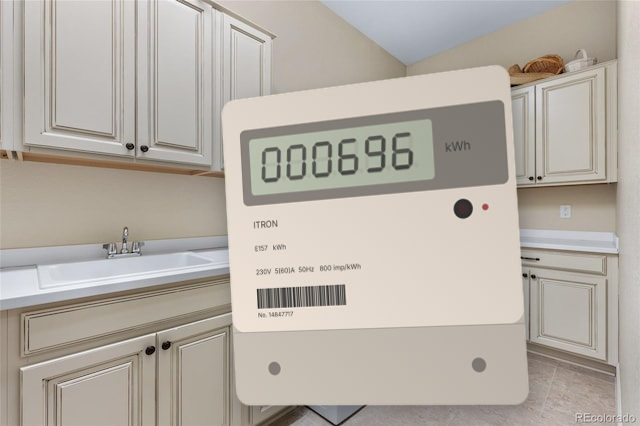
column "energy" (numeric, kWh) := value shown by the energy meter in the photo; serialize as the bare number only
696
